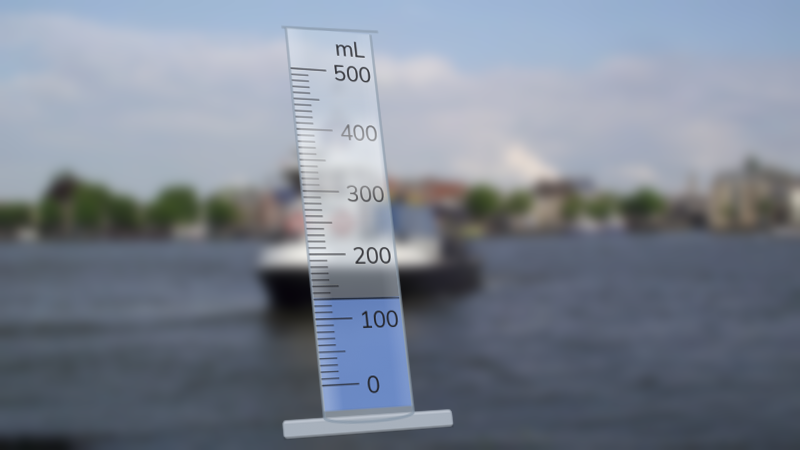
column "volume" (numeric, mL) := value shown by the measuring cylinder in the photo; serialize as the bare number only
130
